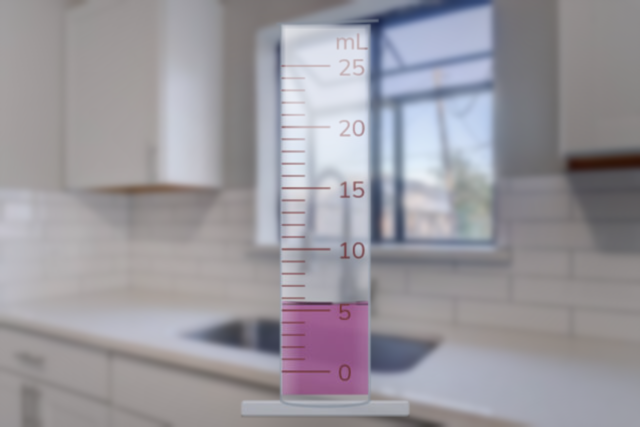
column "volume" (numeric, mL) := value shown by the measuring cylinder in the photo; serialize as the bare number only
5.5
